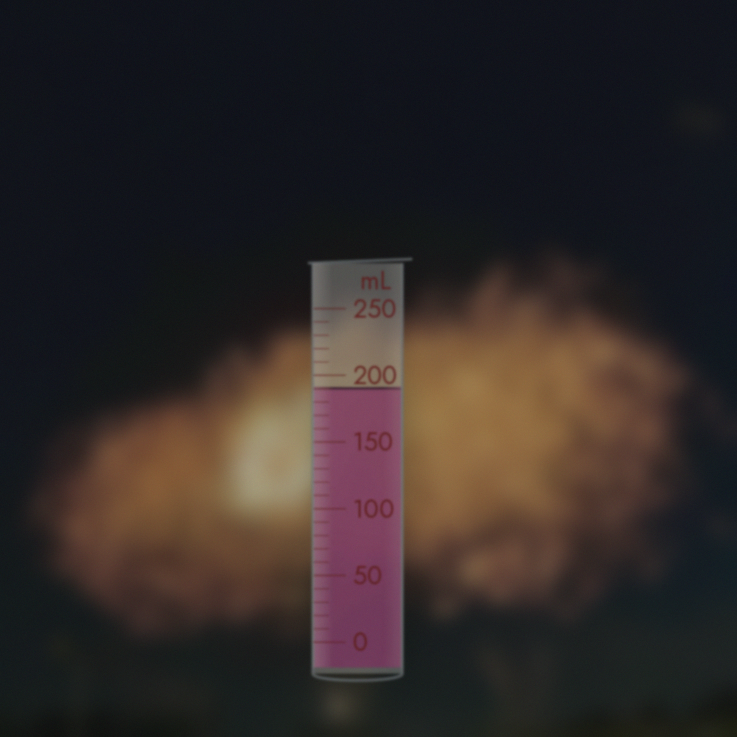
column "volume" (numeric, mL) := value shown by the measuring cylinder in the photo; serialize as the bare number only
190
